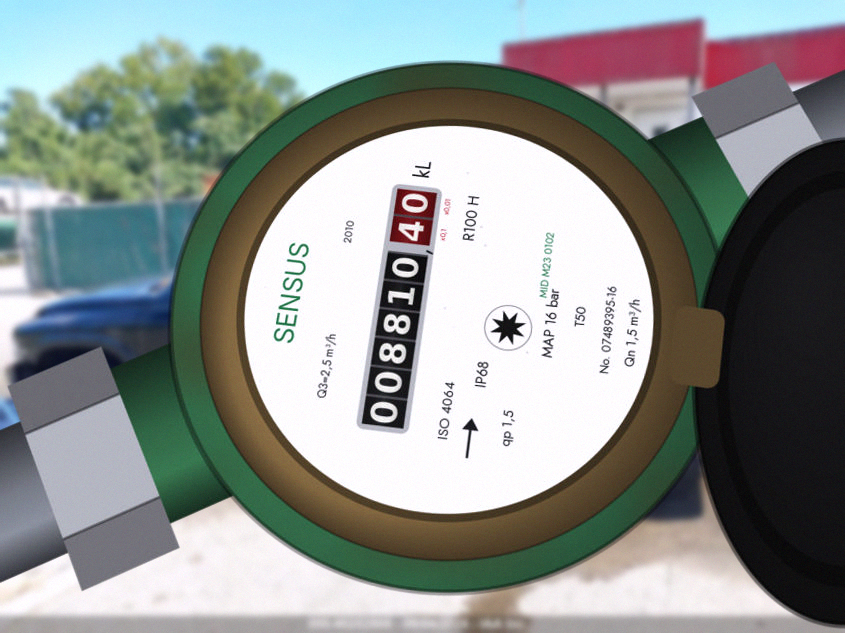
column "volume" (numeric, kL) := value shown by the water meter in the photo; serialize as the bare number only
8810.40
